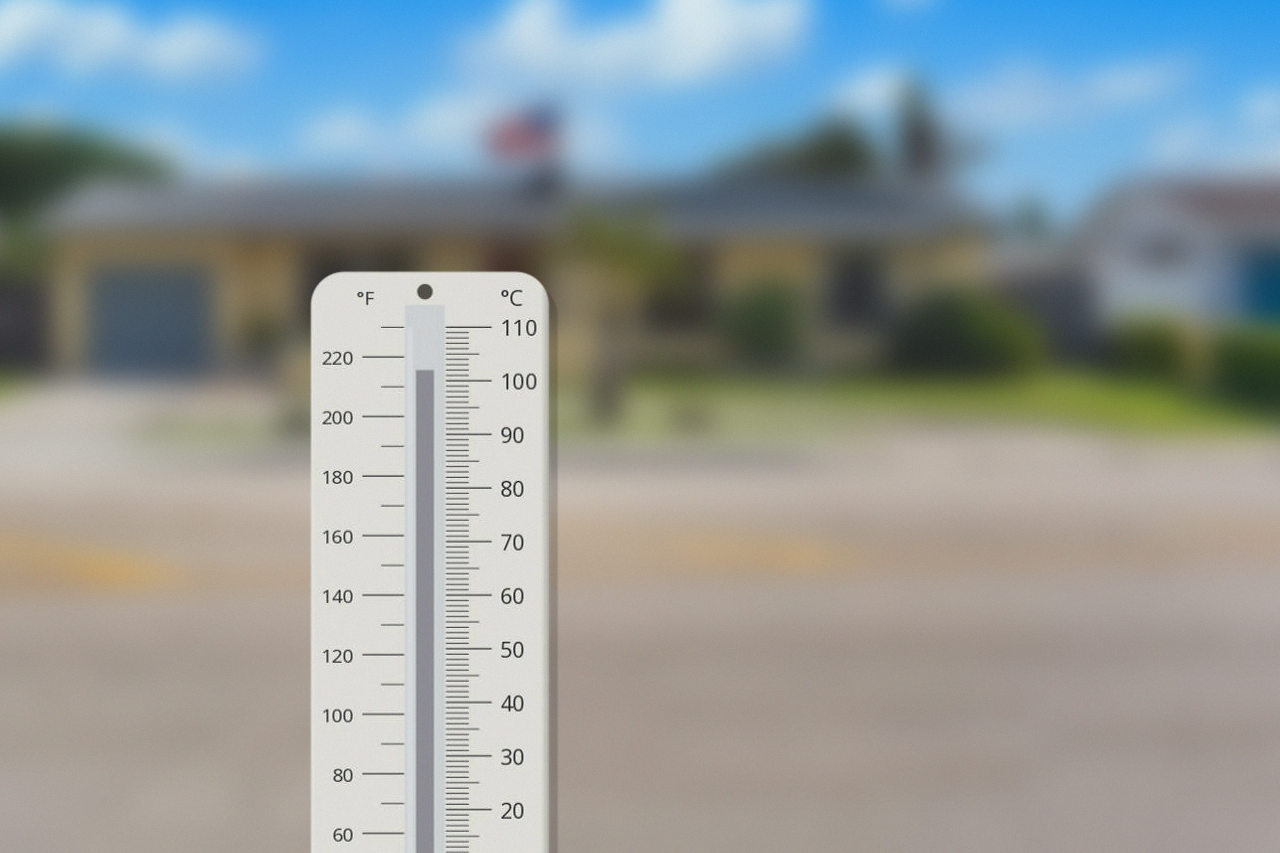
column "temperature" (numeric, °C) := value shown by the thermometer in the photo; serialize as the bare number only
102
